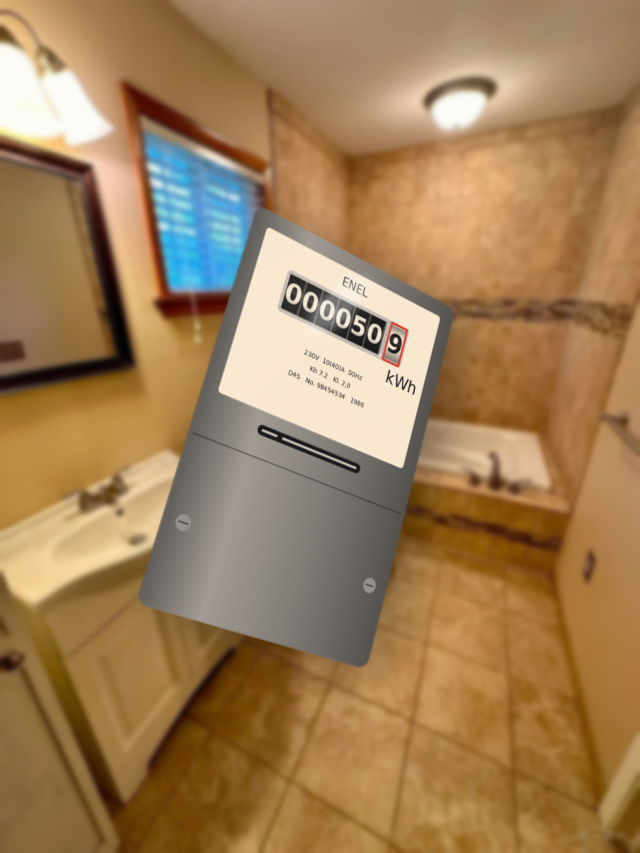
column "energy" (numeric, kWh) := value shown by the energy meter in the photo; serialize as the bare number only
50.9
